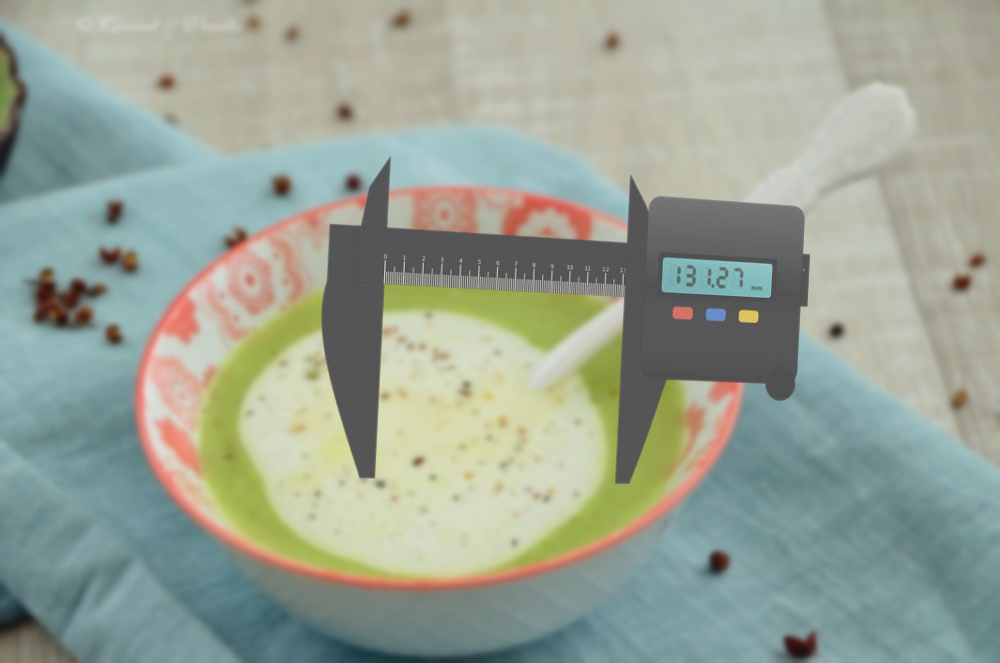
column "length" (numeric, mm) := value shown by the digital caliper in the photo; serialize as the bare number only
131.27
